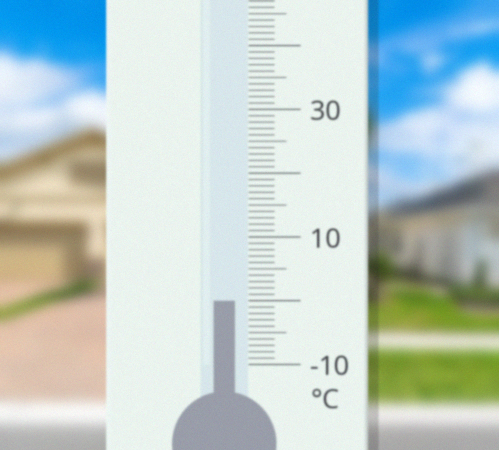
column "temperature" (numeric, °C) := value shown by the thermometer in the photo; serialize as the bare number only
0
